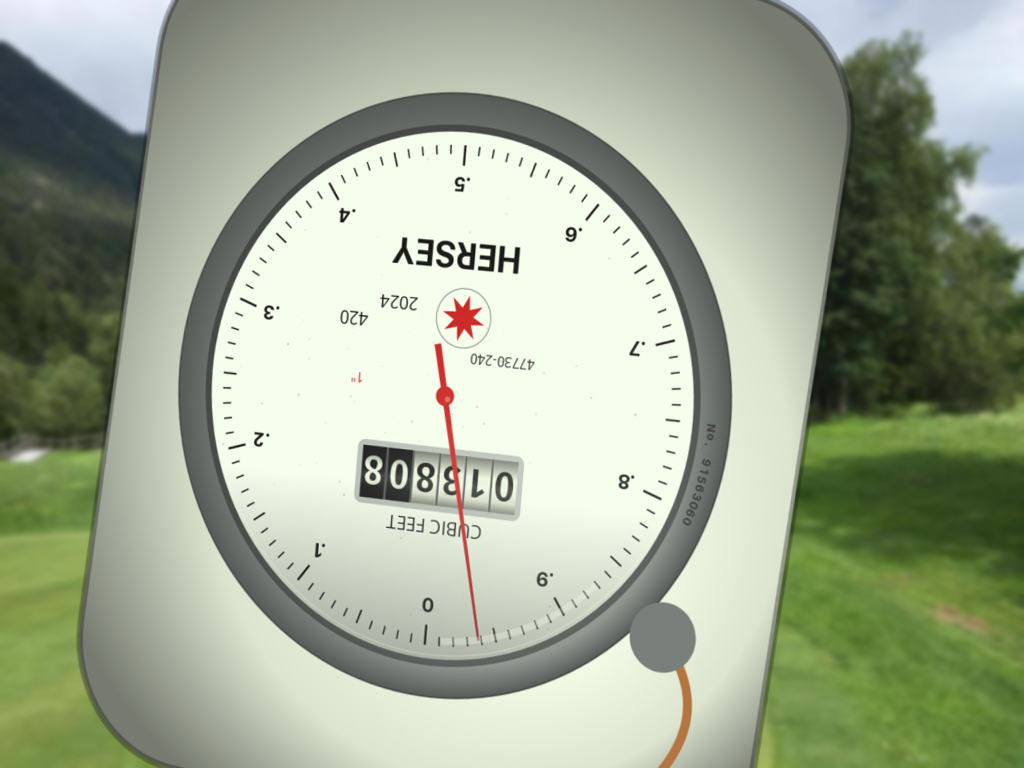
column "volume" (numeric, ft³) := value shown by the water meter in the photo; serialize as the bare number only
13807.96
